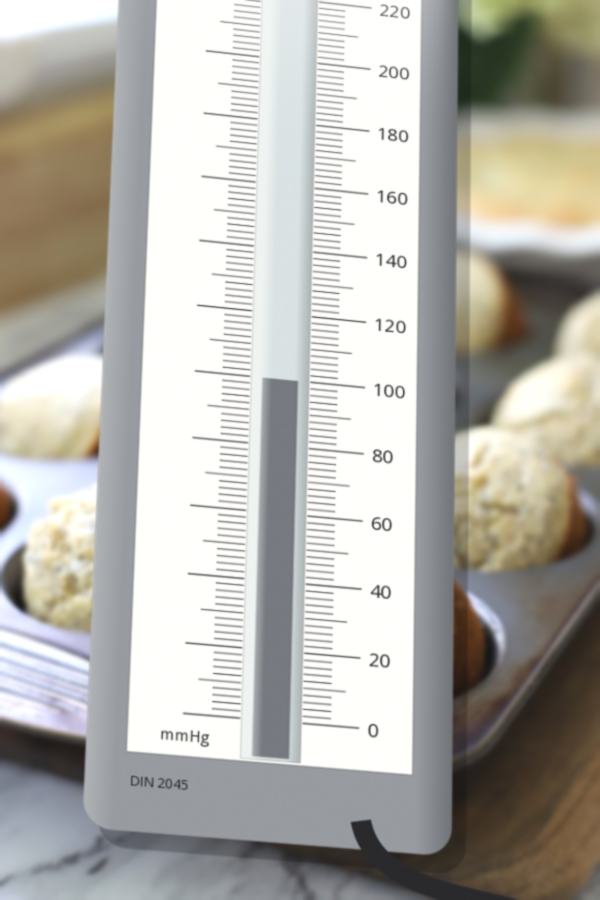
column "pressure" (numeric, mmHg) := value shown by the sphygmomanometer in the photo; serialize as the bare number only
100
